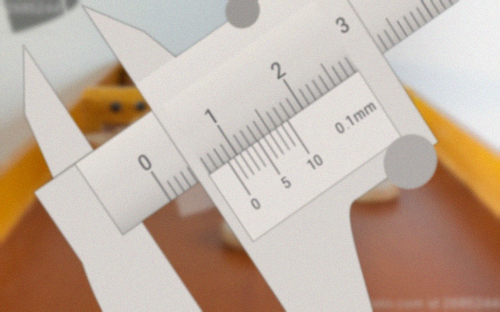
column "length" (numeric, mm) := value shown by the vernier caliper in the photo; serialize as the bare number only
8.6
